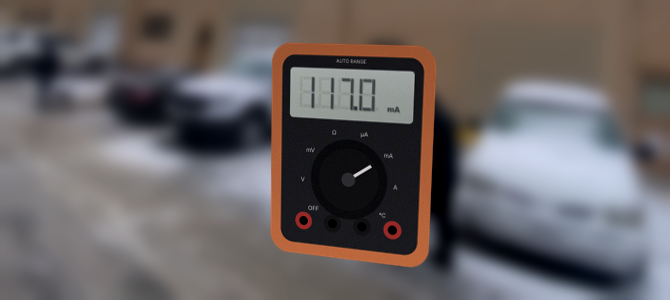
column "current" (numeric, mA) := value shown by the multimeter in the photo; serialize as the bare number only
117.0
